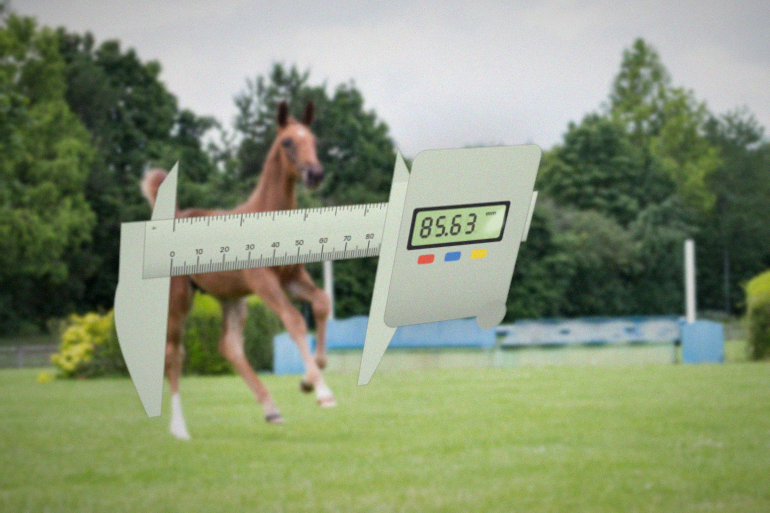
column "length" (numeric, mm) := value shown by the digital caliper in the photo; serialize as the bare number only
85.63
